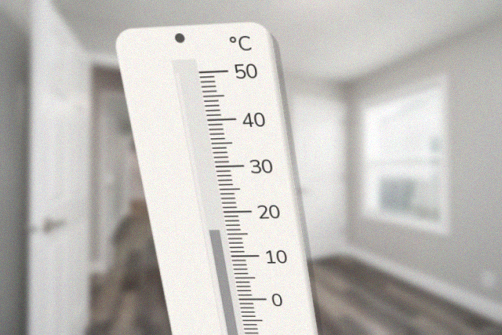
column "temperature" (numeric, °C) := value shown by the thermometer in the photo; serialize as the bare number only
16
